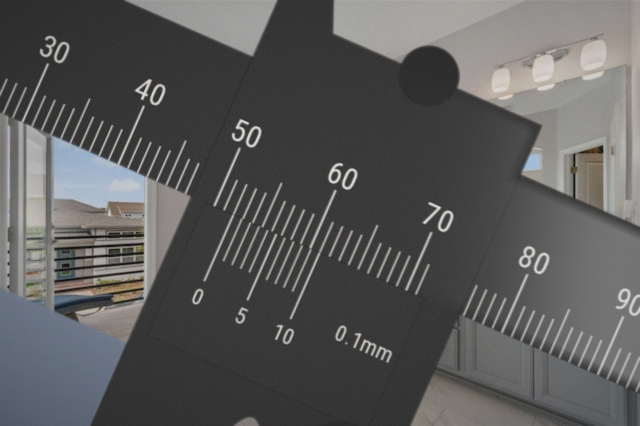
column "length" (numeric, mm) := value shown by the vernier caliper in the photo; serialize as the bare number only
52.0
